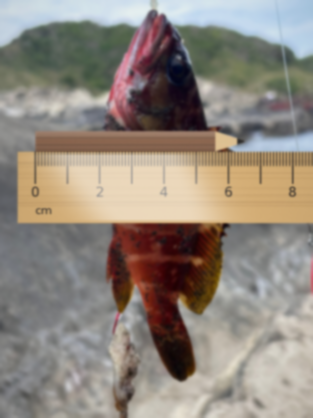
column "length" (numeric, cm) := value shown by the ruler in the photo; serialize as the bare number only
6.5
